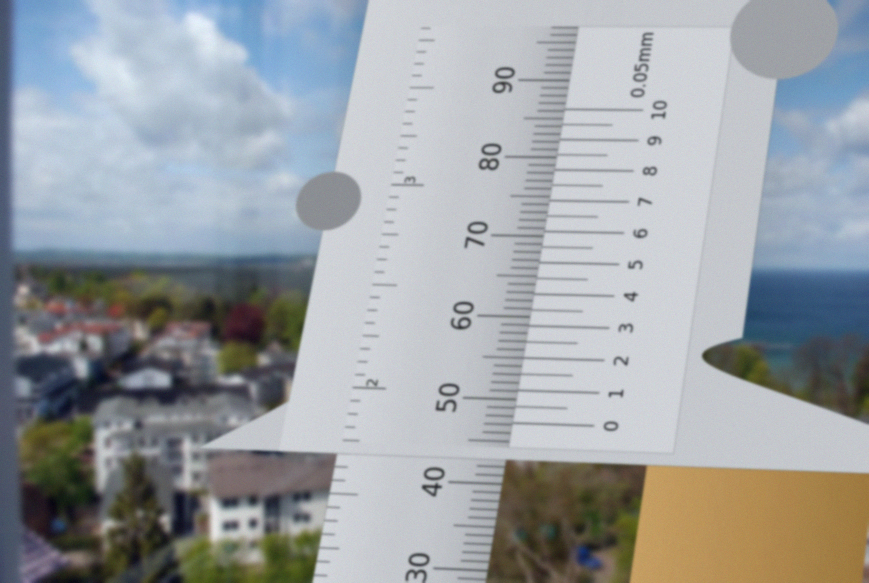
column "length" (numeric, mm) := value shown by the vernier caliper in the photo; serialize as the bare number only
47.2
